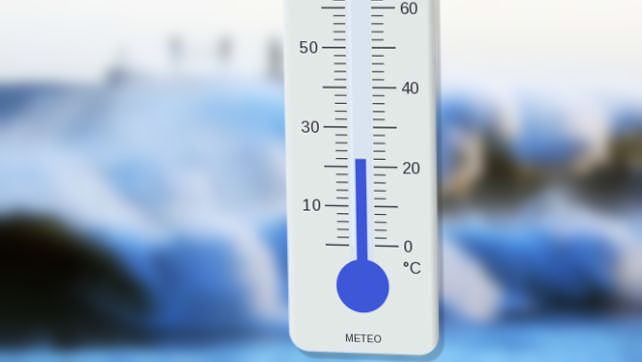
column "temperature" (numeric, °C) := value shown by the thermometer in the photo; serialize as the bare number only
22
